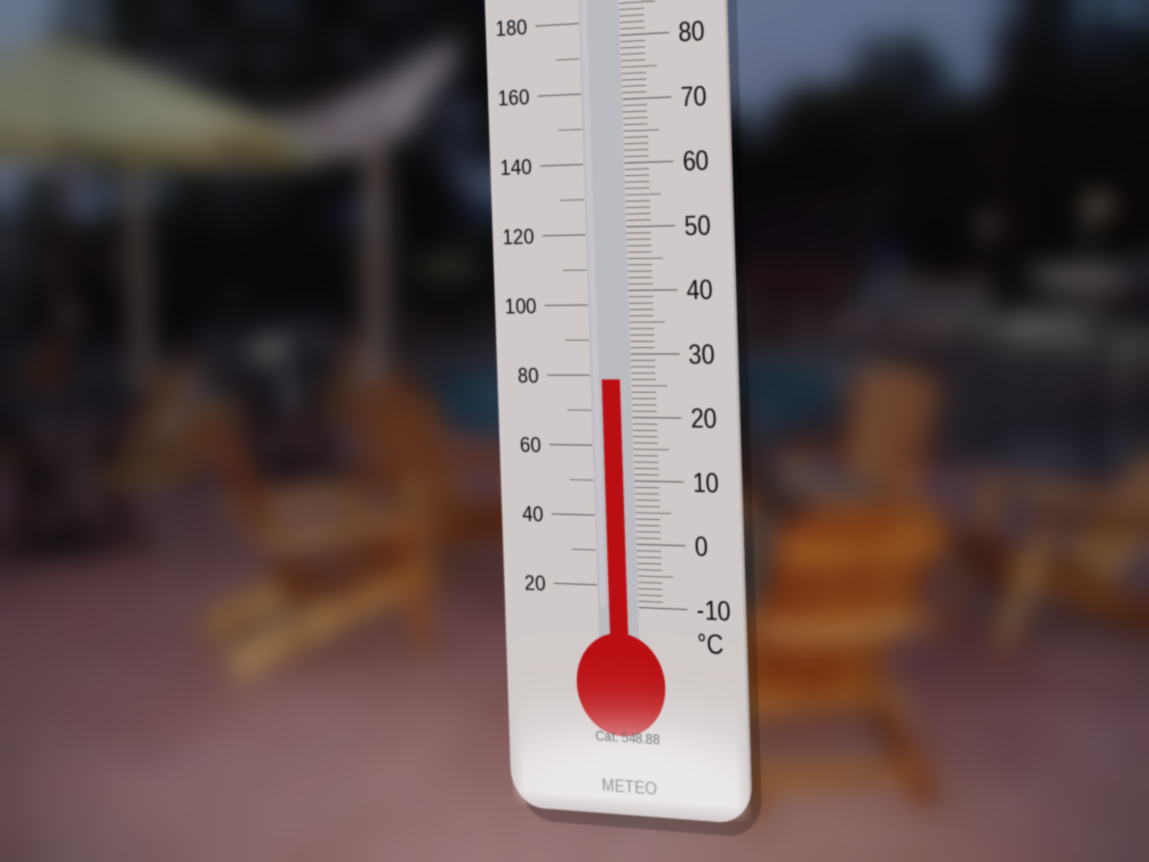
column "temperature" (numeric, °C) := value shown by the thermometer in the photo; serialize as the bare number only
26
